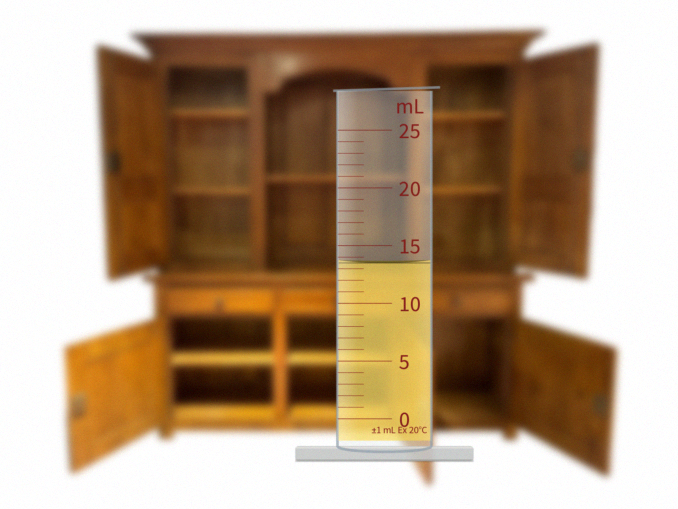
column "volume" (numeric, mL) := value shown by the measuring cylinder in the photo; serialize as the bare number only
13.5
